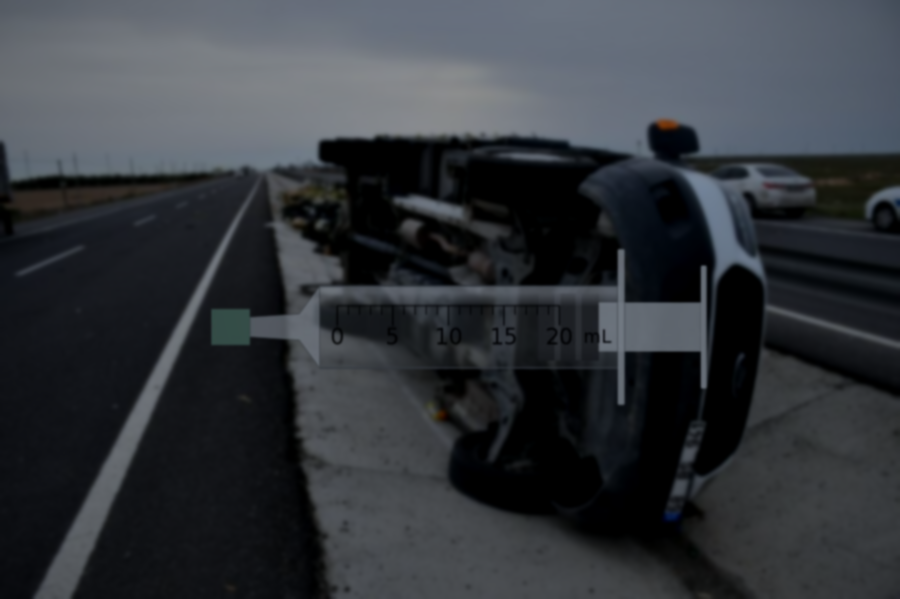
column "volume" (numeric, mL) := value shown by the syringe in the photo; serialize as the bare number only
18
